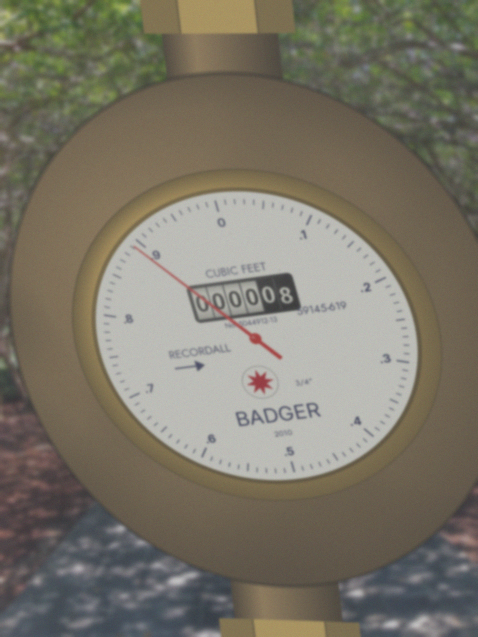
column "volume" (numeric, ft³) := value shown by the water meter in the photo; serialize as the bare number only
7.89
